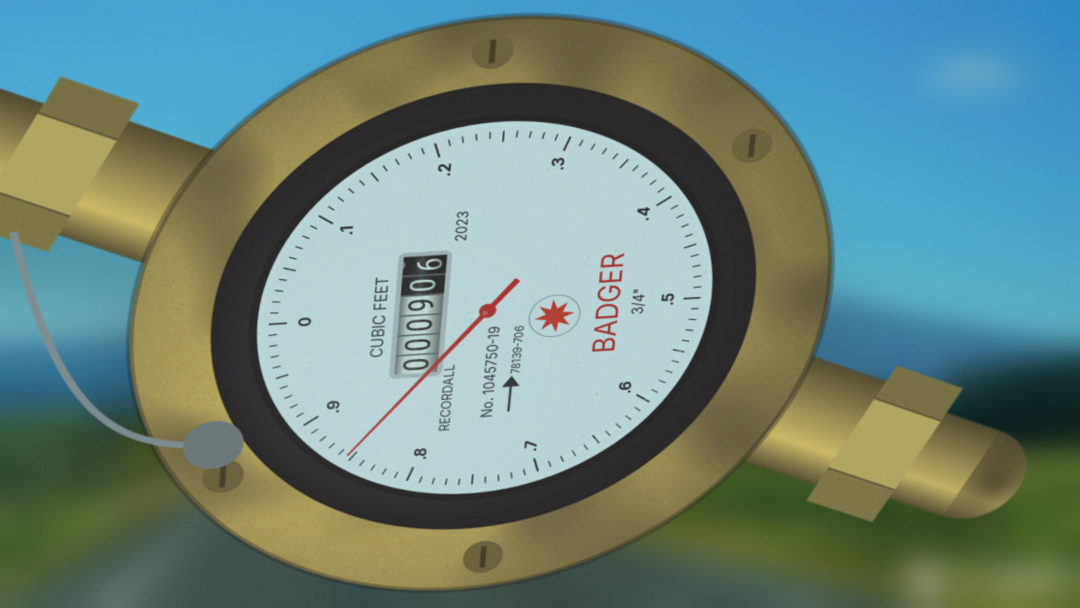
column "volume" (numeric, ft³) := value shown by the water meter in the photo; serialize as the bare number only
905.85
